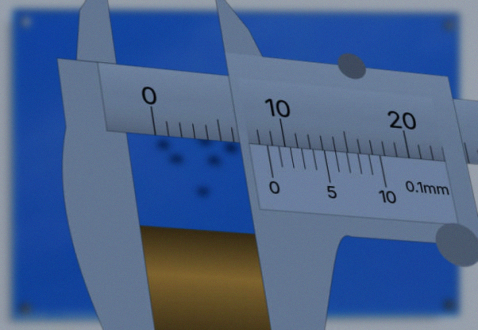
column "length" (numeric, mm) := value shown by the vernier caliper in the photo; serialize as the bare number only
8.6
